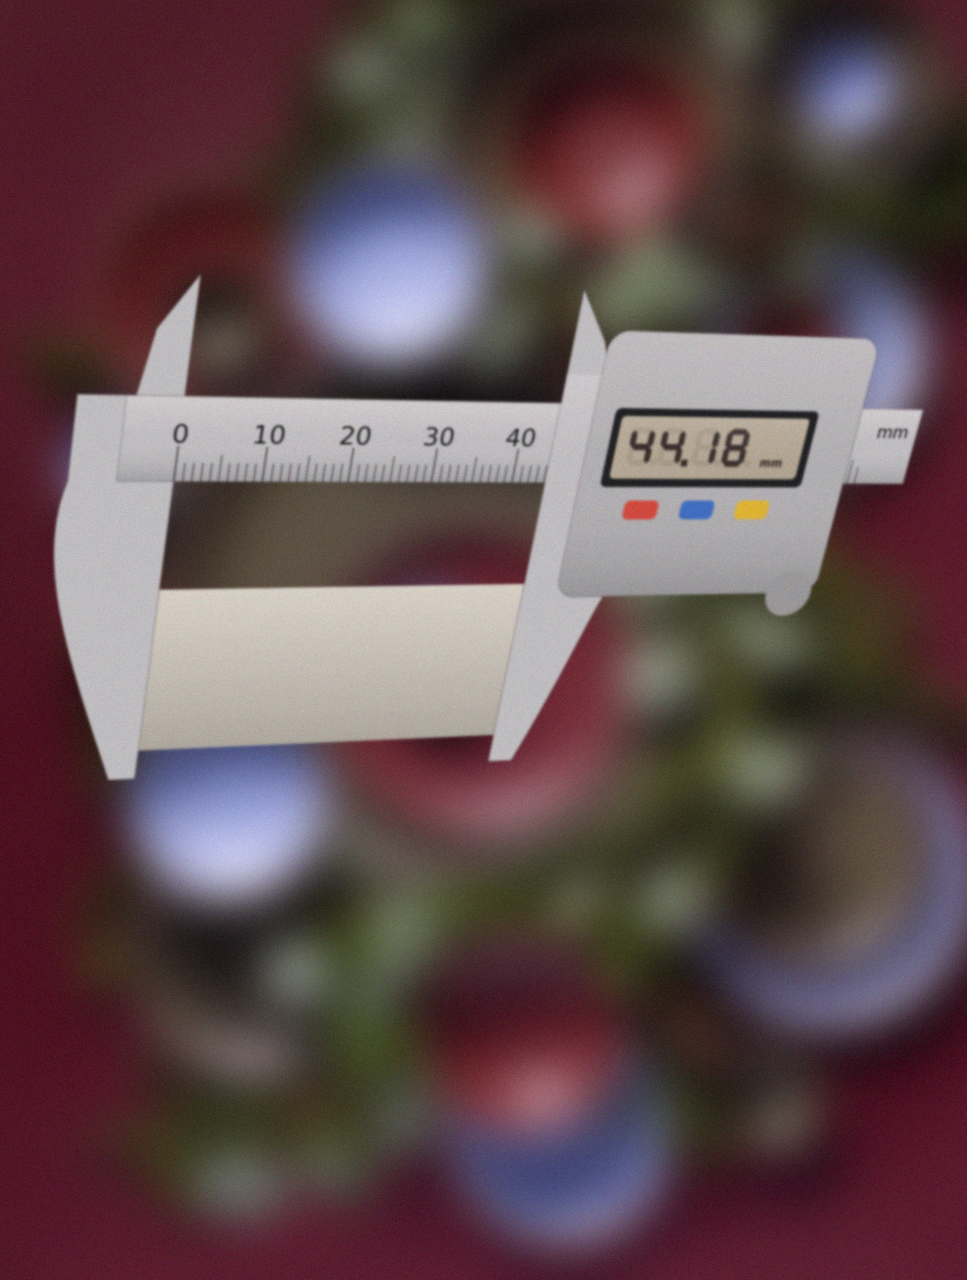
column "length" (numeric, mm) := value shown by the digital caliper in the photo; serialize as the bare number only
44.18
